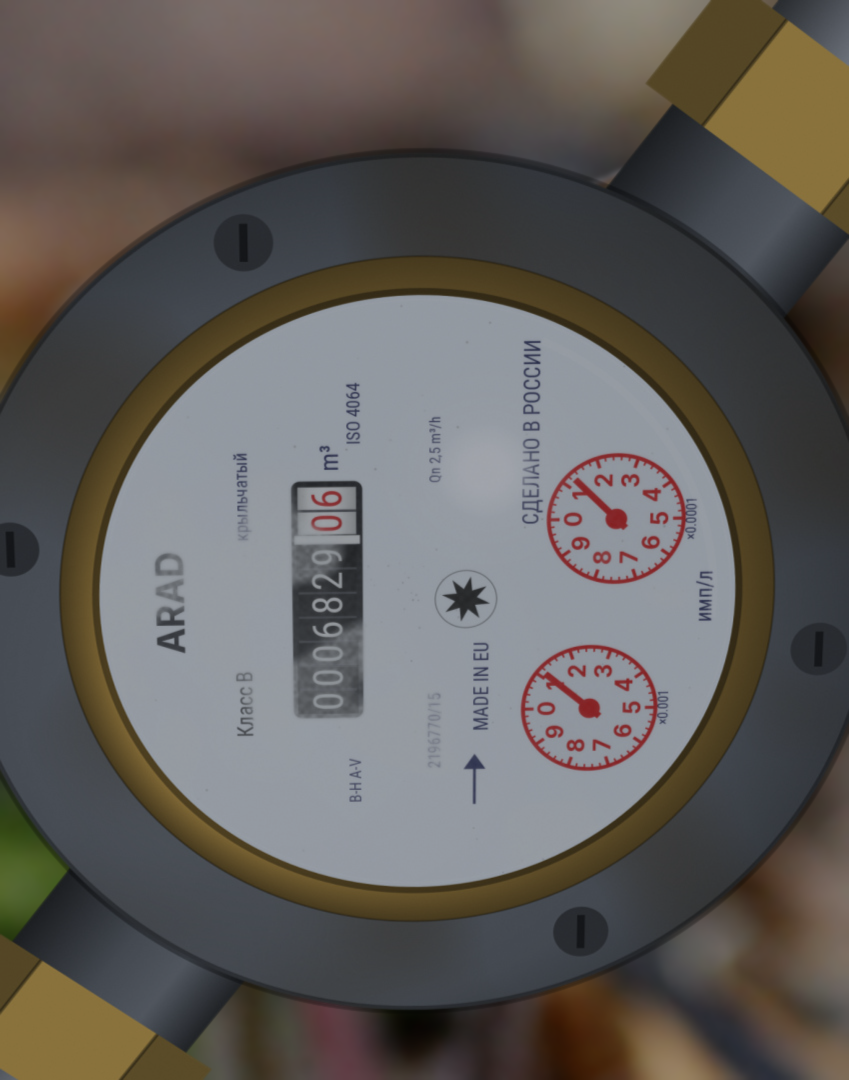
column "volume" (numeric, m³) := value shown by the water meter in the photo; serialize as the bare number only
6829.0611
